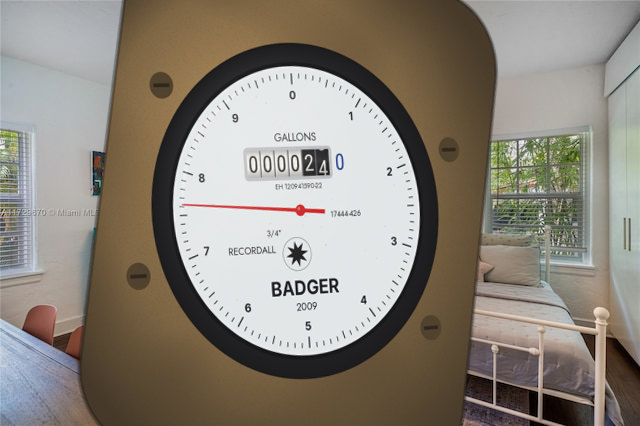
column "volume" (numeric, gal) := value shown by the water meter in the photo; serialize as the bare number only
237.6
